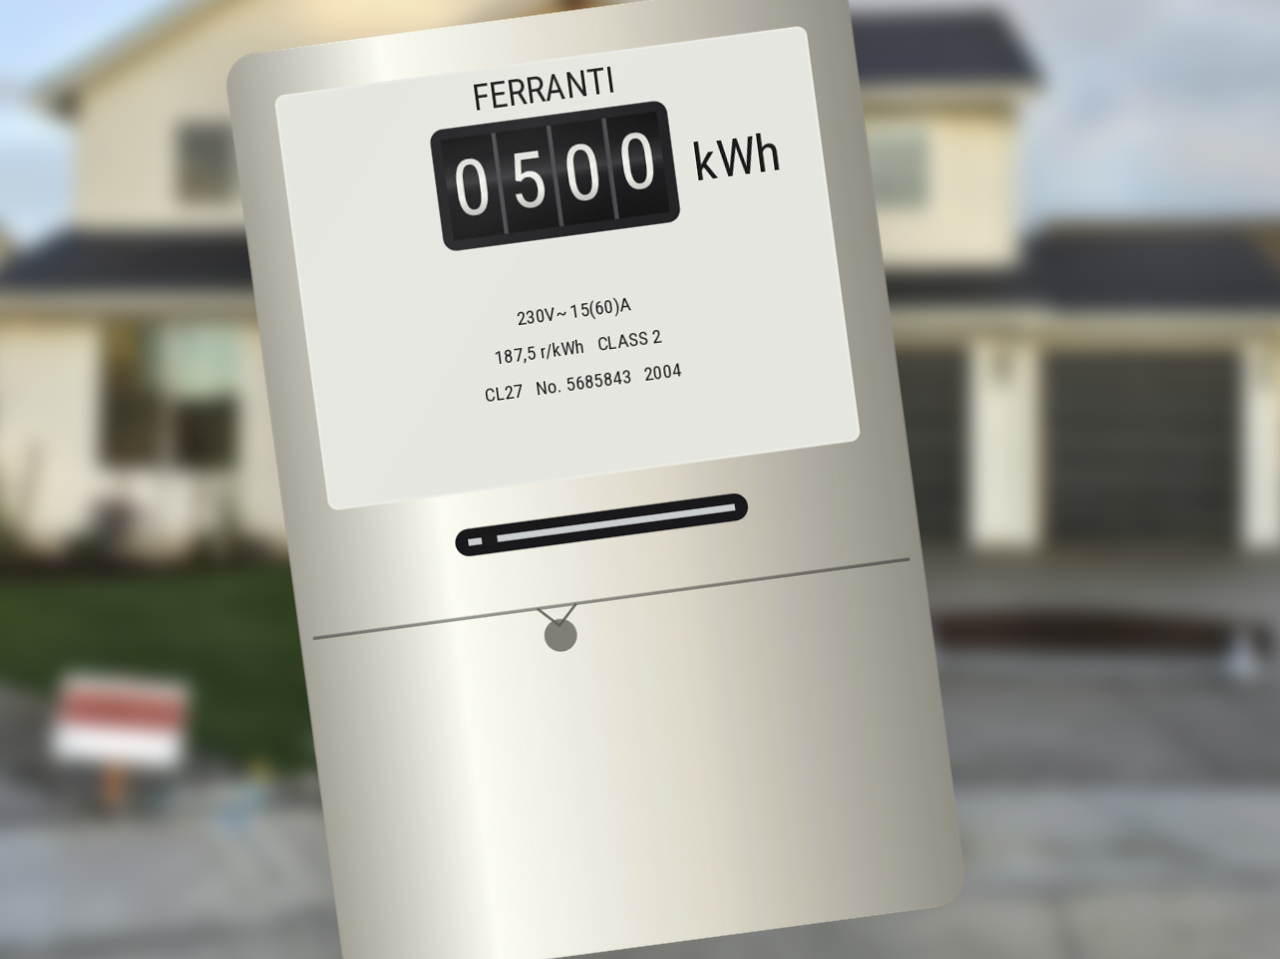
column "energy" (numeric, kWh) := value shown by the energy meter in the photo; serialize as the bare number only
500
